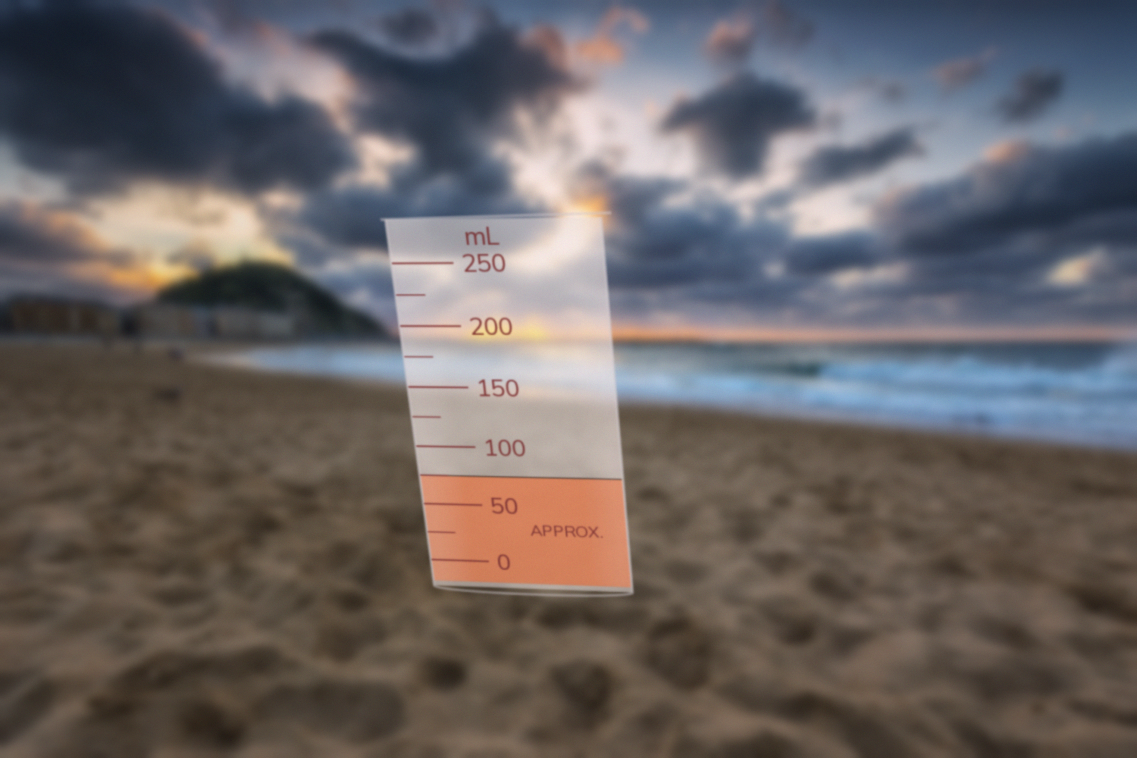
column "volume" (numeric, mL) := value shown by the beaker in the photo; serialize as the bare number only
75
